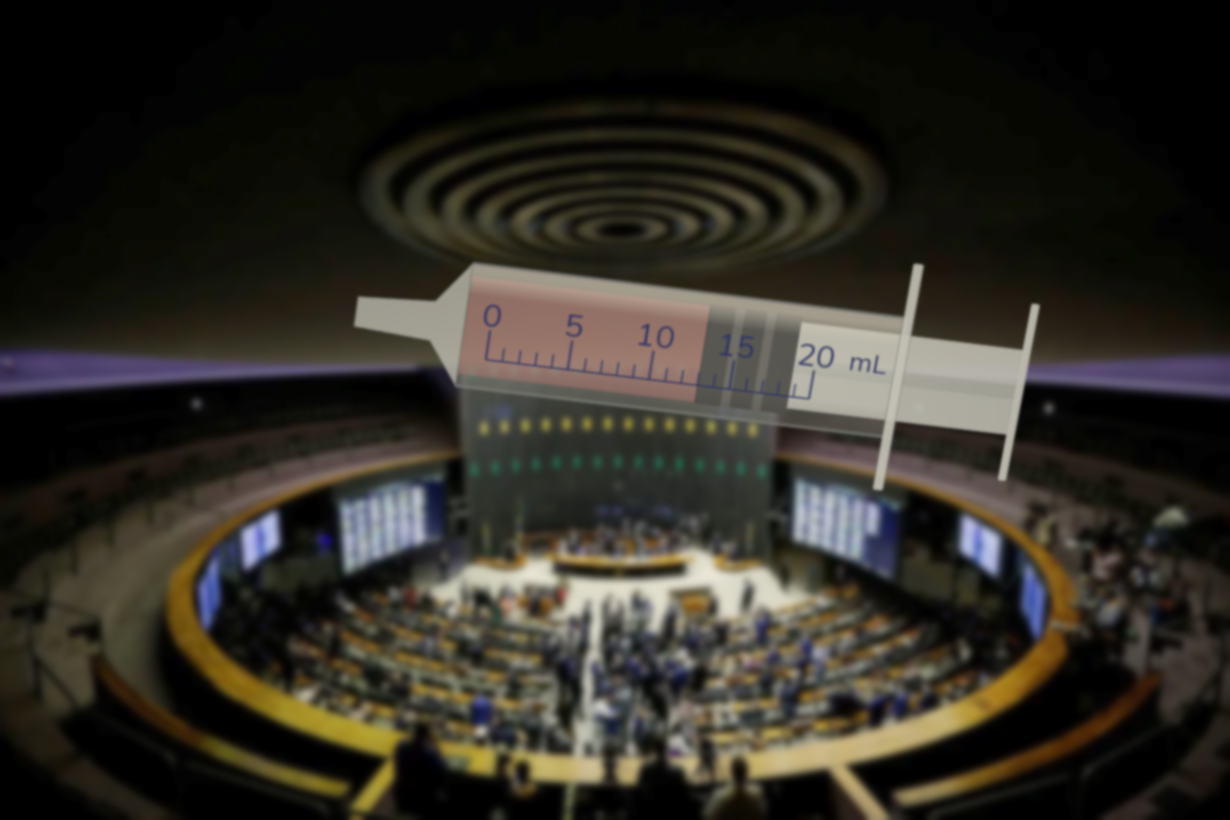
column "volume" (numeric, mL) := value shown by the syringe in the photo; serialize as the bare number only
13
